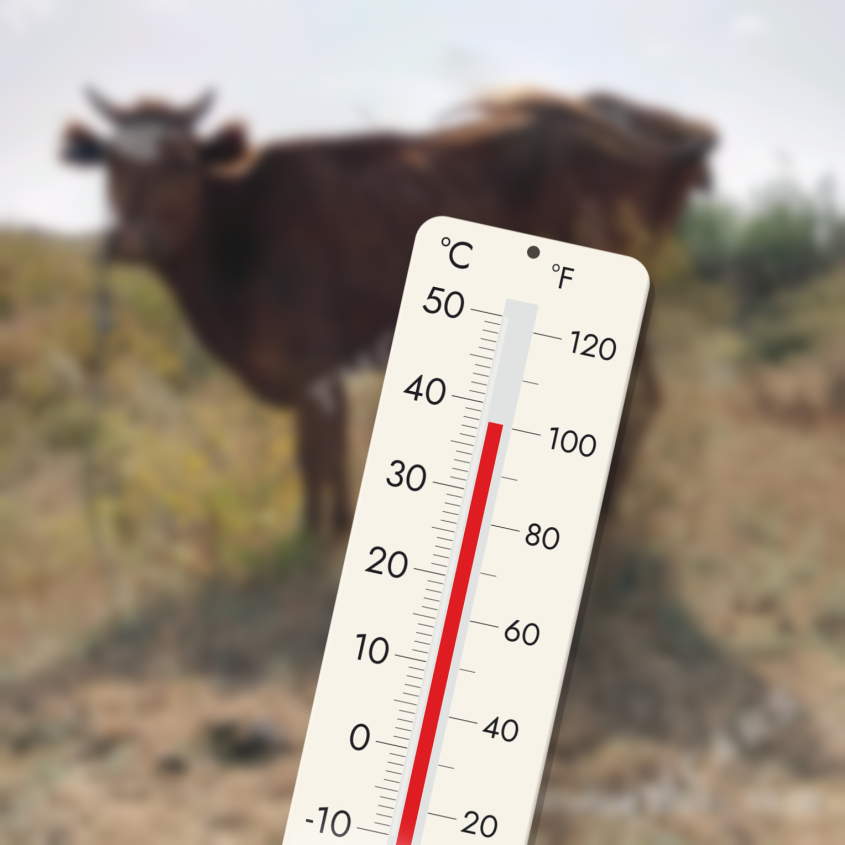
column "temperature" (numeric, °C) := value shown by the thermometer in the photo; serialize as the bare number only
38
